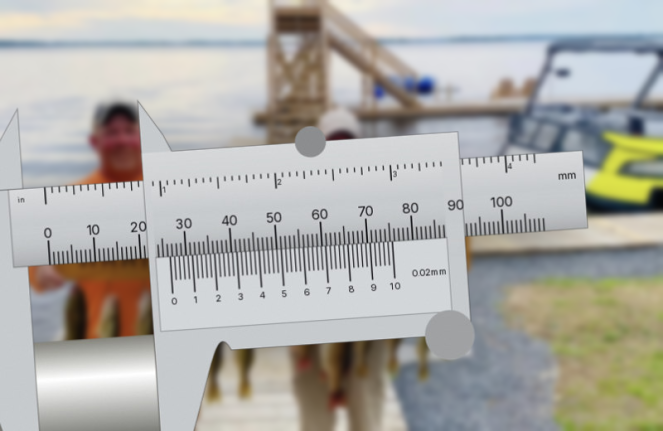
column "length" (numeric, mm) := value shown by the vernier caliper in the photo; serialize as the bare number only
26.5
